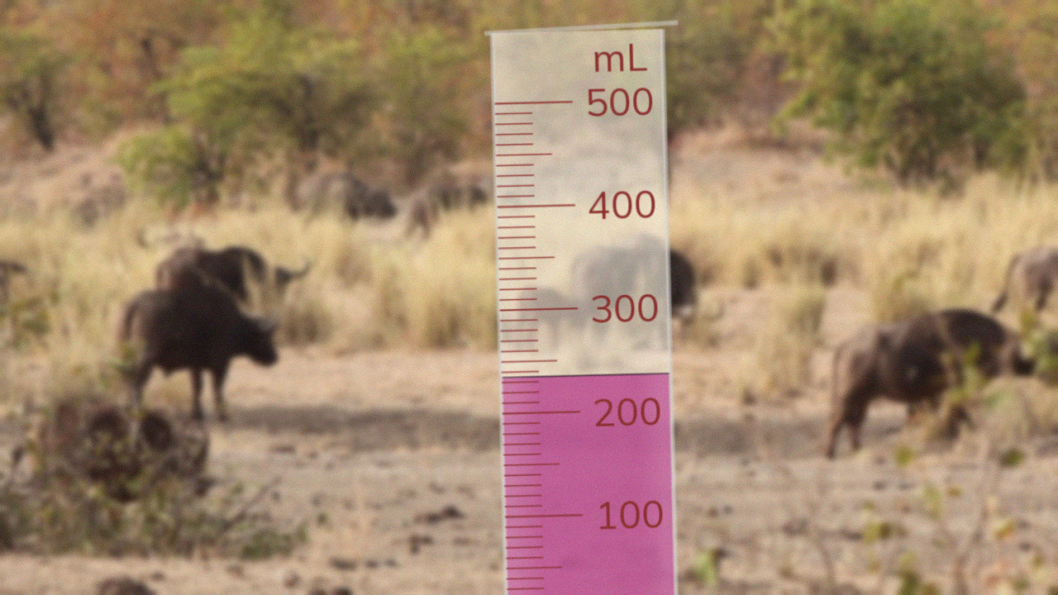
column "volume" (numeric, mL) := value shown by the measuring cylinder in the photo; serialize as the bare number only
235
